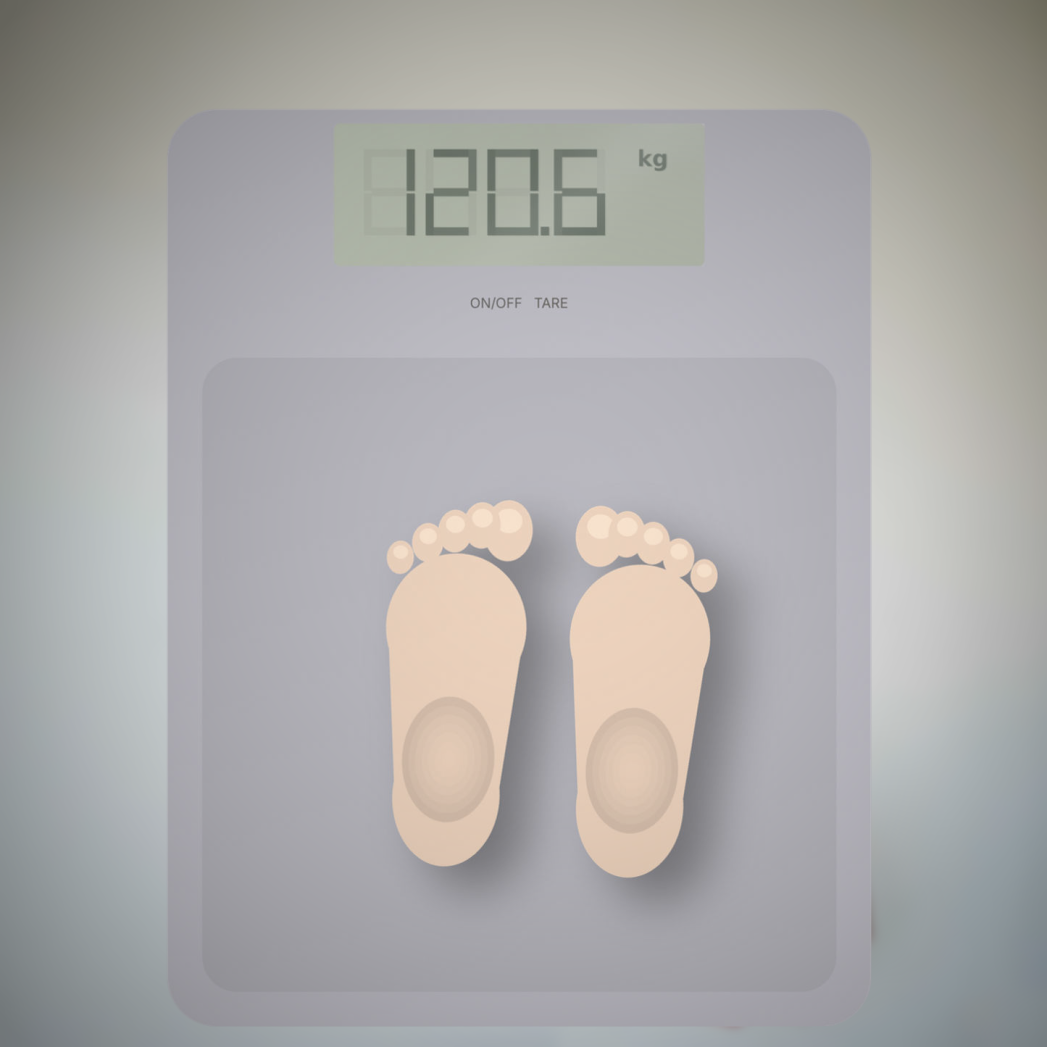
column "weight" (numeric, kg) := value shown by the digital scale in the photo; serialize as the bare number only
120.6
